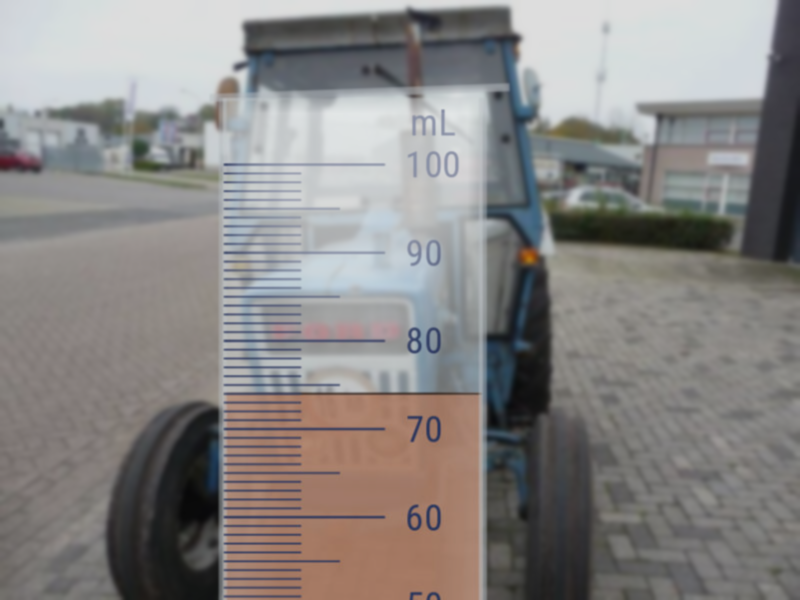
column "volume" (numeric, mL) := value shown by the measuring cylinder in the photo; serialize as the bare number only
74
